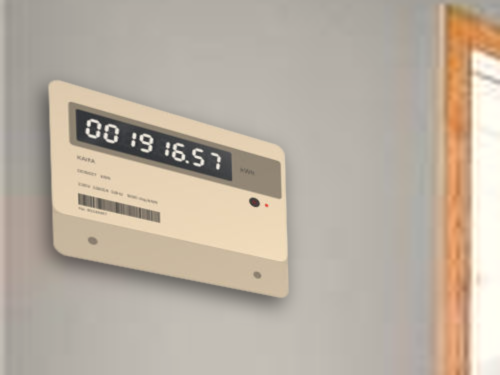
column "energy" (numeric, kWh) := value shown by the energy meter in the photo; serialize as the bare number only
1916.57
